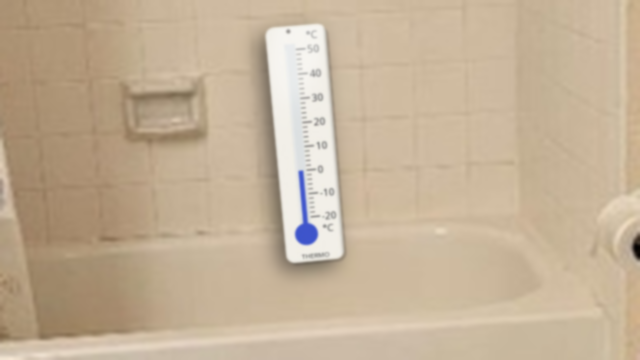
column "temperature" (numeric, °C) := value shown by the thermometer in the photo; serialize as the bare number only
0
